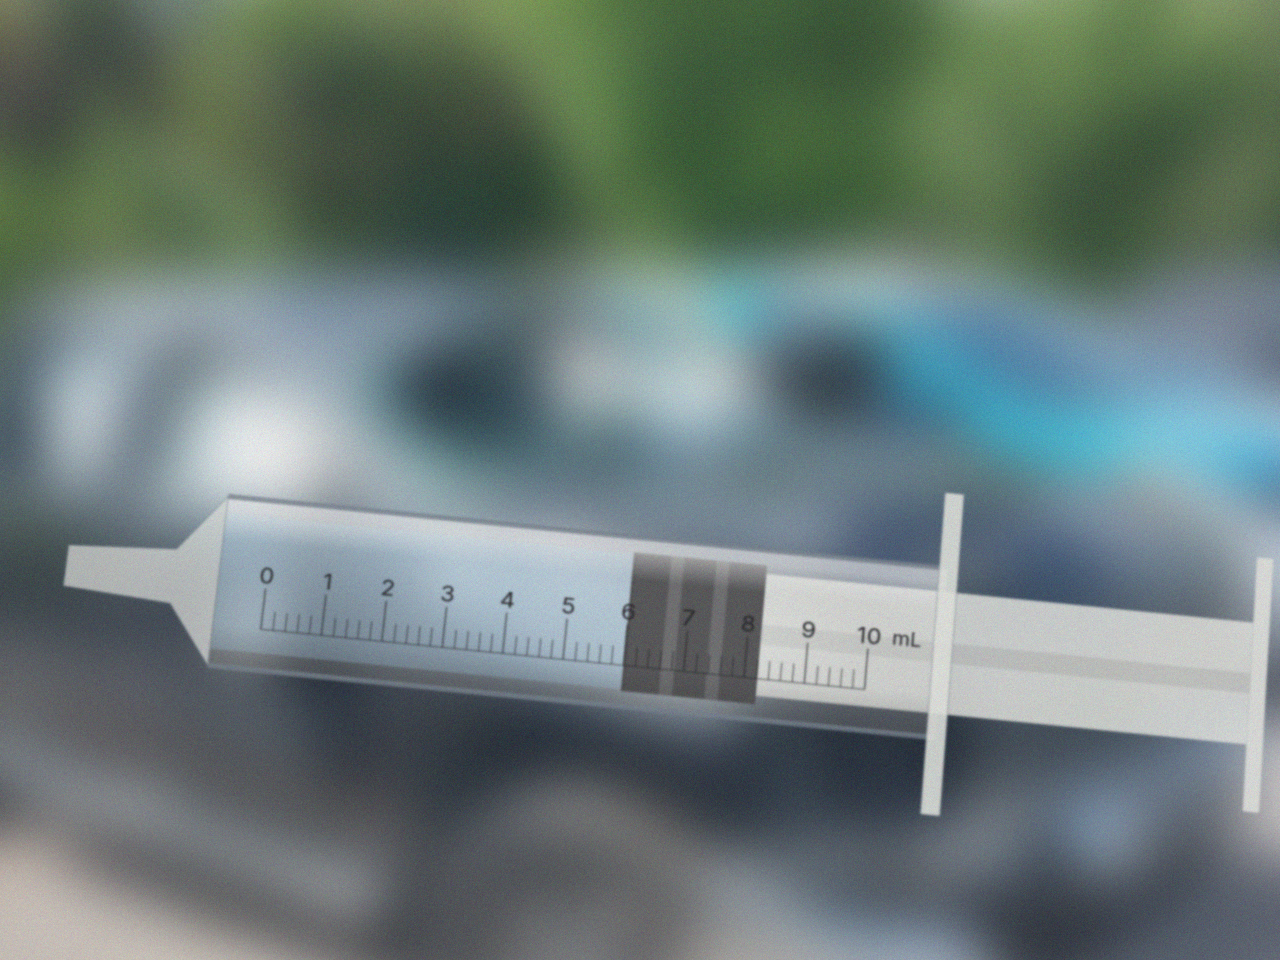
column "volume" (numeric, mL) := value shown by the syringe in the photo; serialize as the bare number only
6
